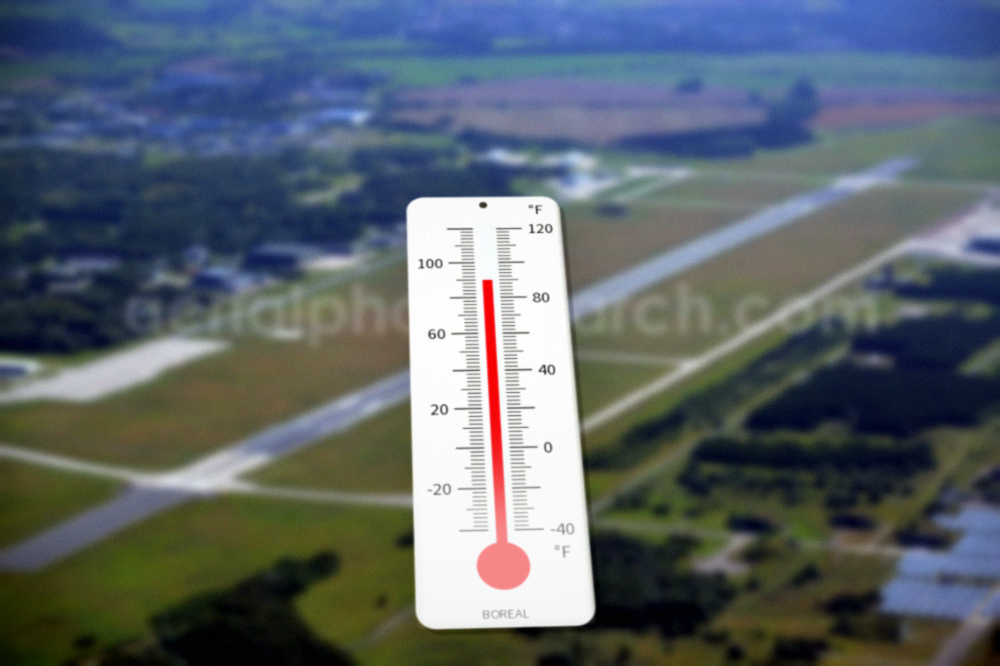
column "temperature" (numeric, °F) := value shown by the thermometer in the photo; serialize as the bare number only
90
